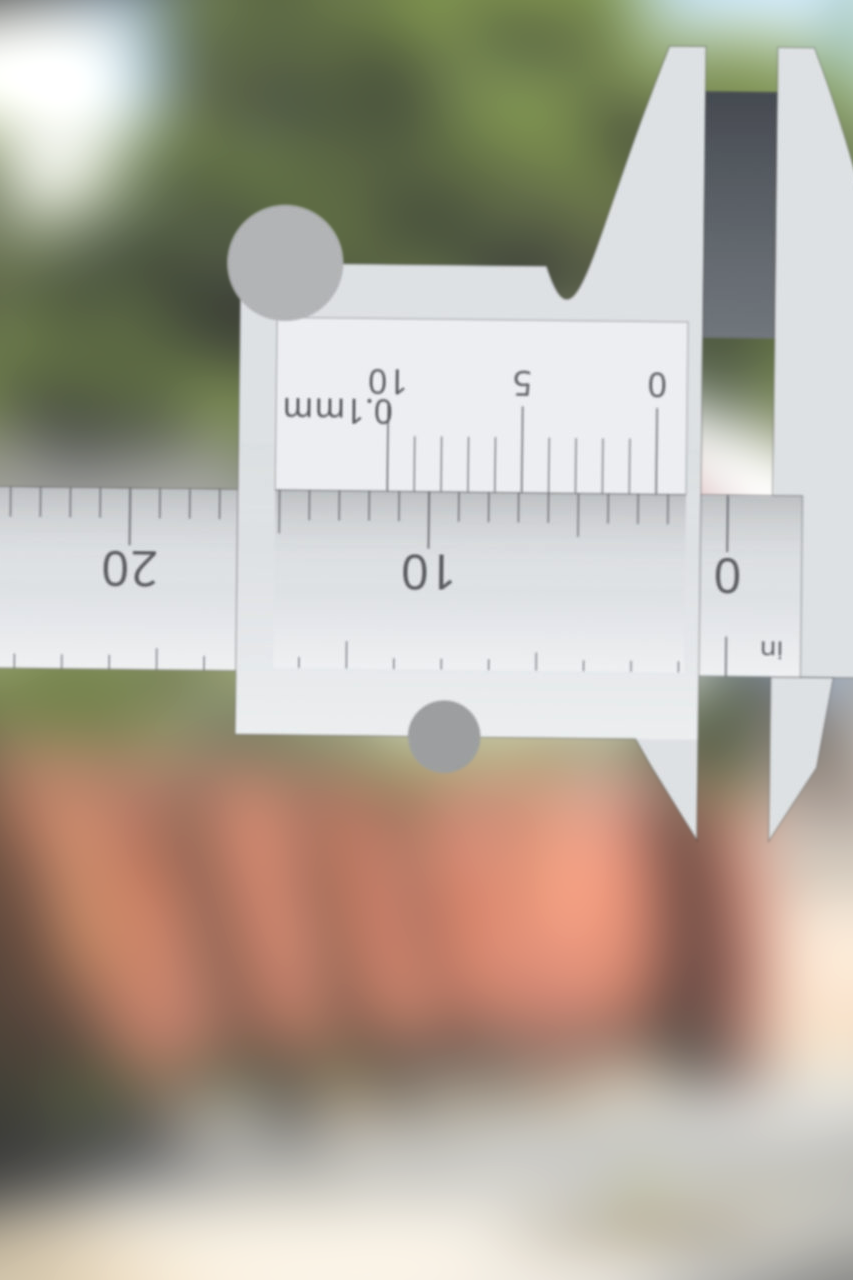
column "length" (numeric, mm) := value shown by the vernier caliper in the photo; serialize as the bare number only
2.4
